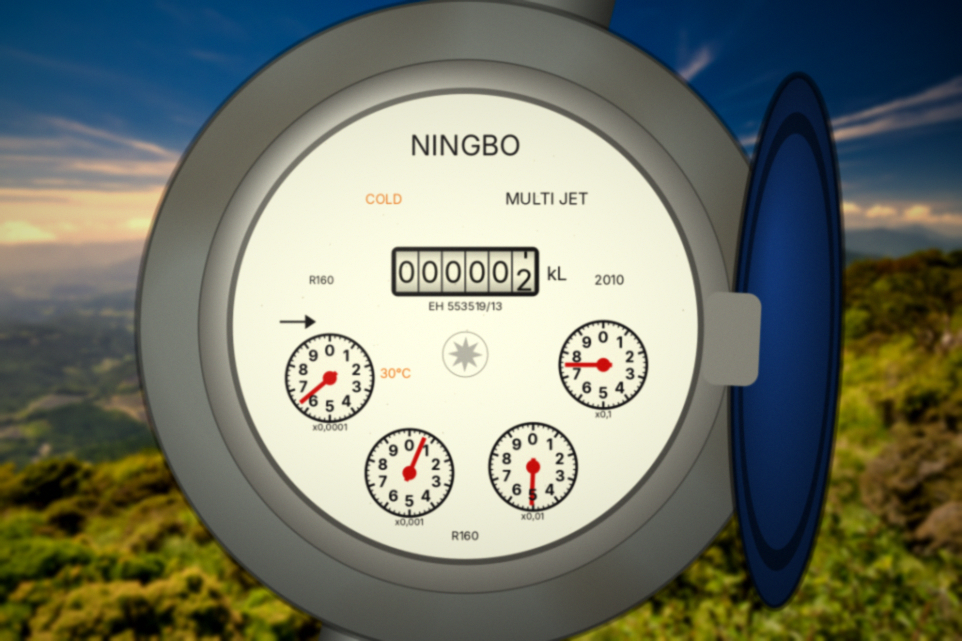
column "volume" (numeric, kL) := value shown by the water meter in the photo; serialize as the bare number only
1.7506
